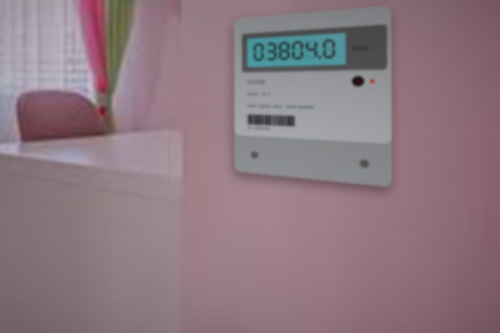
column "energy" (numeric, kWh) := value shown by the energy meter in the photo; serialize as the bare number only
3804.0
